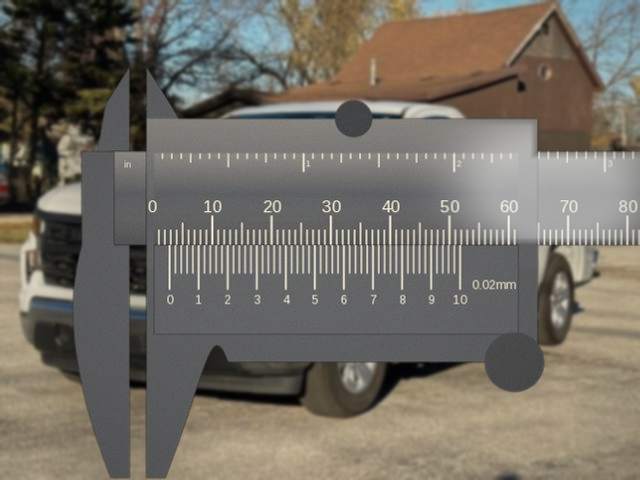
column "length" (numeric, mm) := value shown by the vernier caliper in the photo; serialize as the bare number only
2.8
